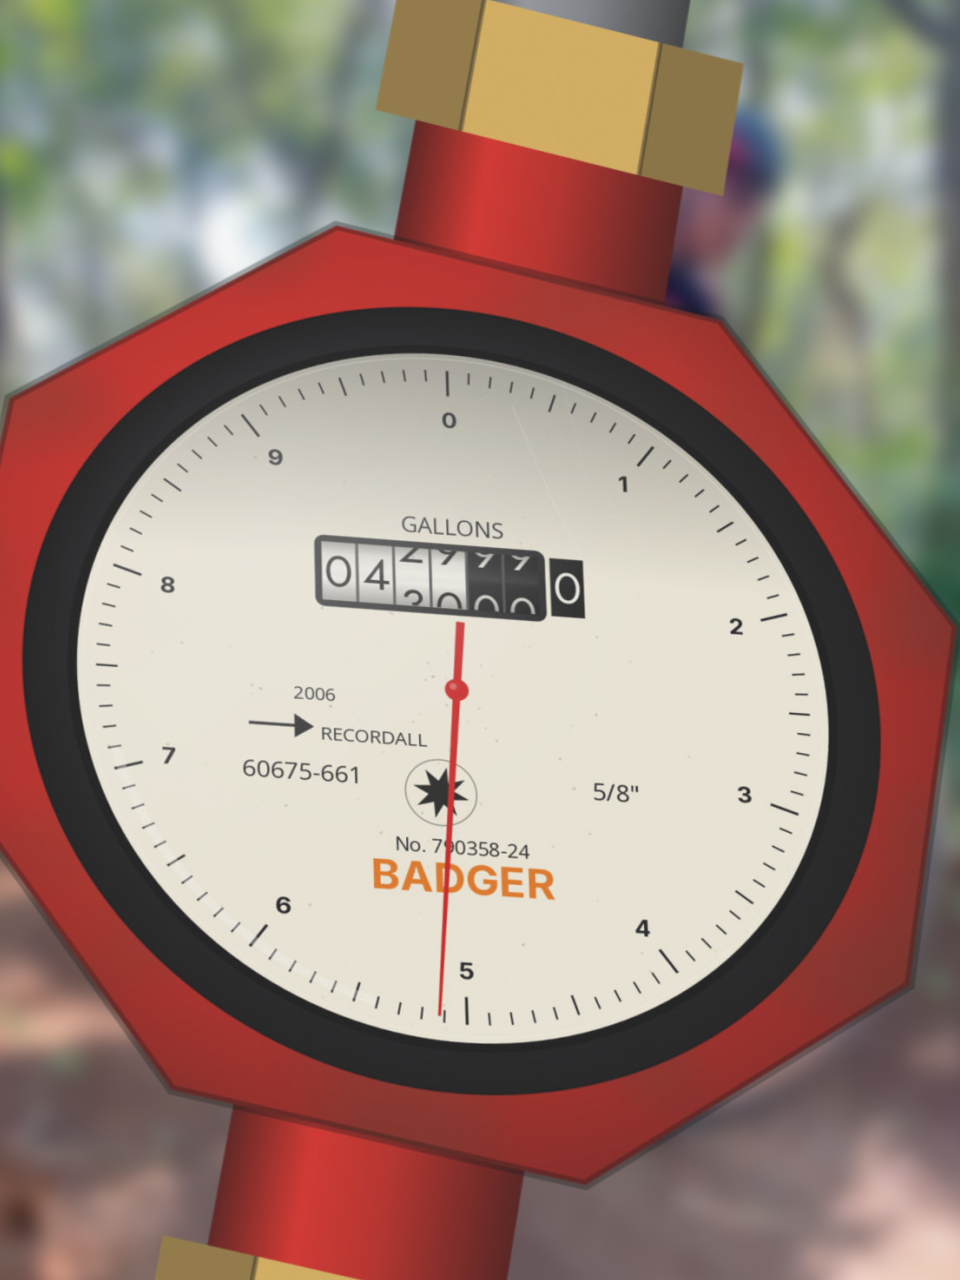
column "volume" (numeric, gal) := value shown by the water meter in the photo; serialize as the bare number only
429995.1
